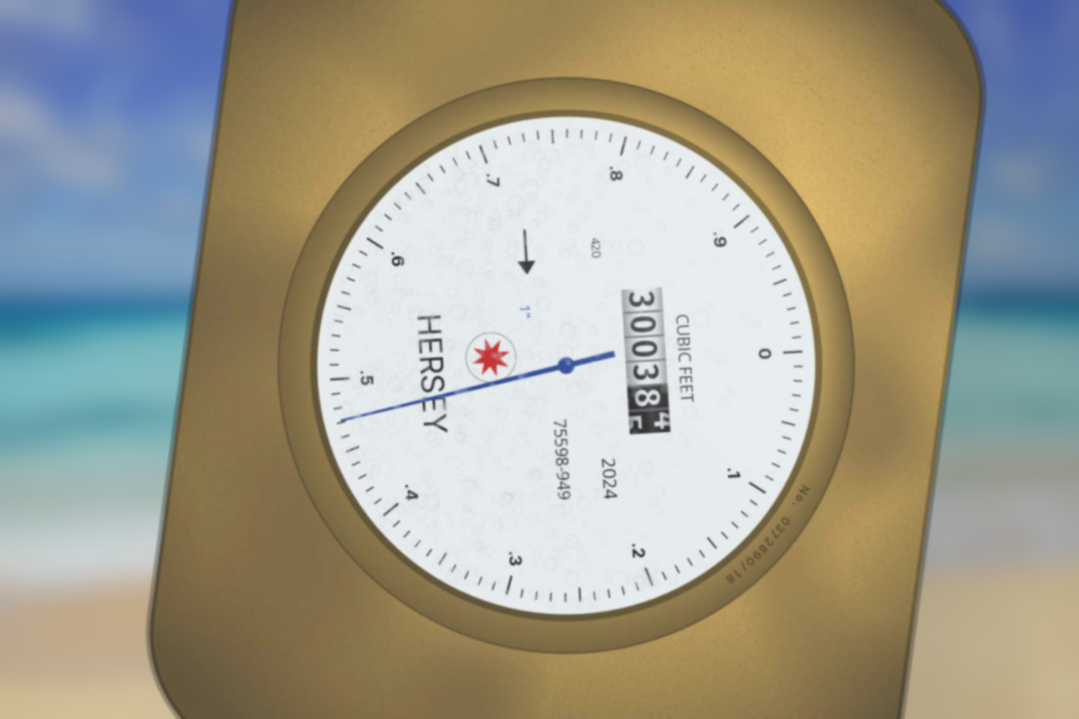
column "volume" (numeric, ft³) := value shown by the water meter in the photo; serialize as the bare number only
300384.47
